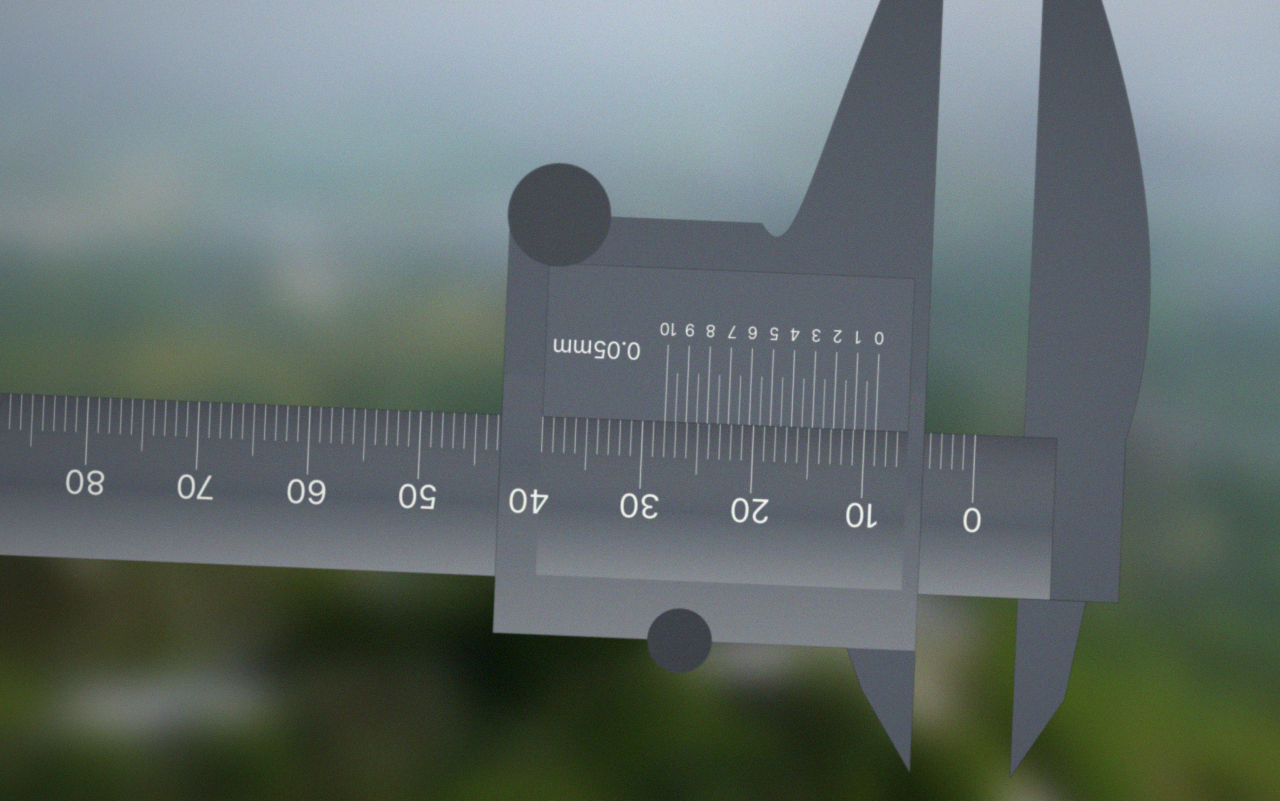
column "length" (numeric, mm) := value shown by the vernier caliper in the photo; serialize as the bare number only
9.0
